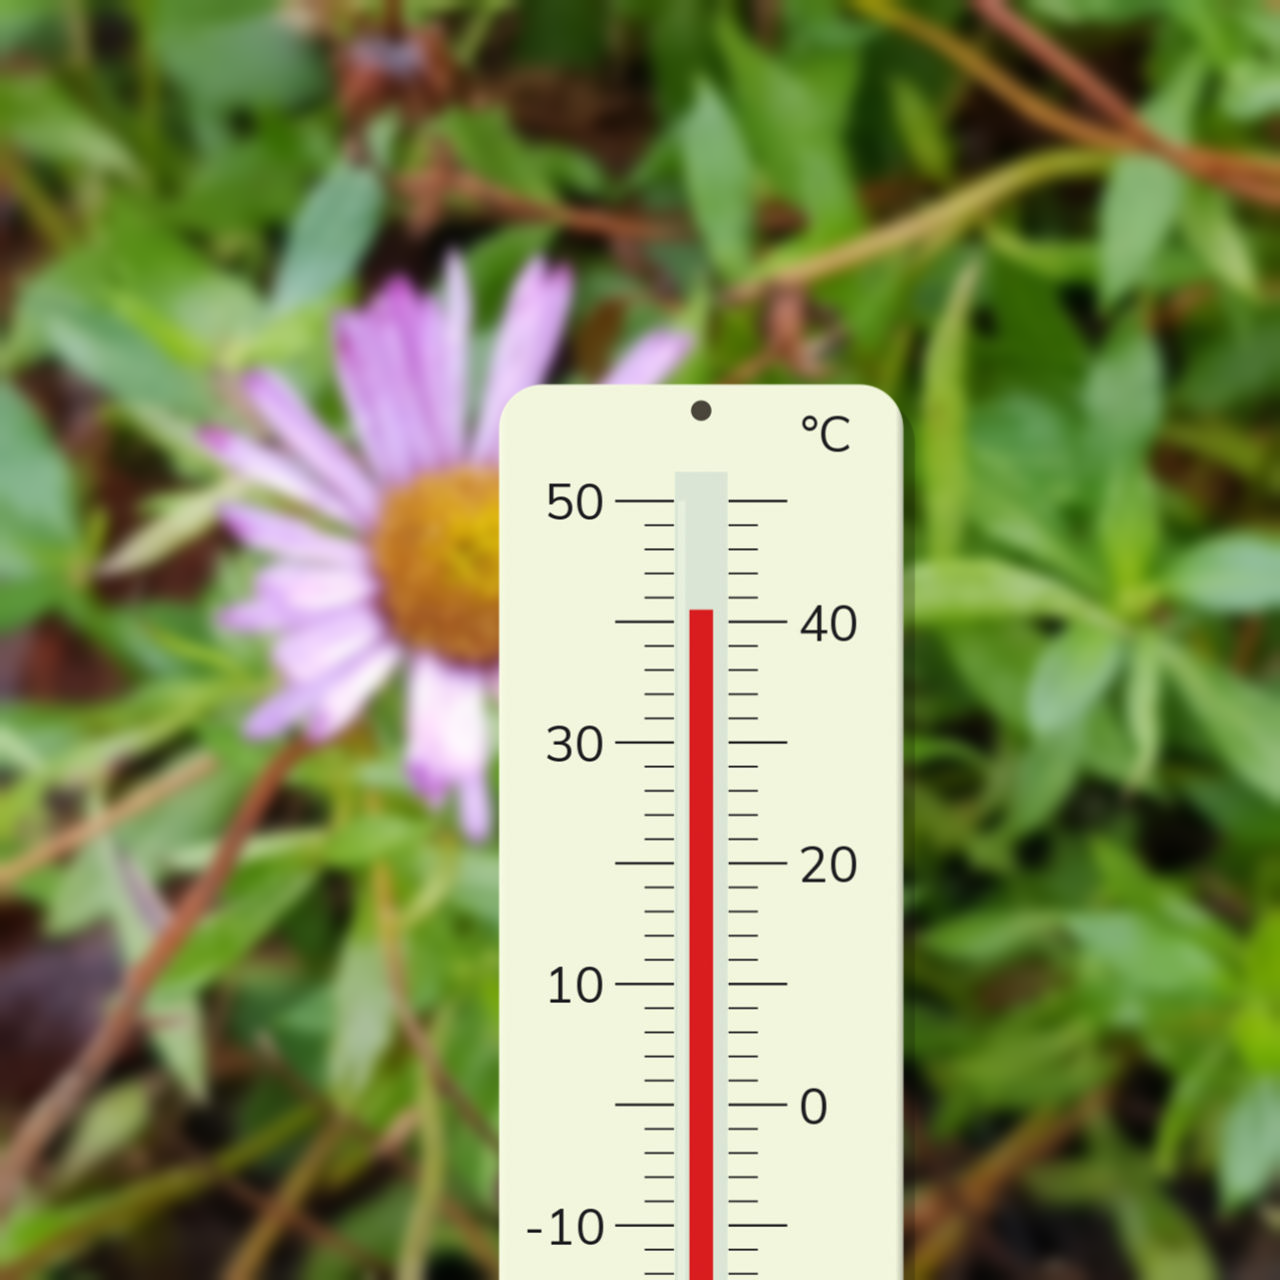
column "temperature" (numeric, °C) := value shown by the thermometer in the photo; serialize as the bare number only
41
